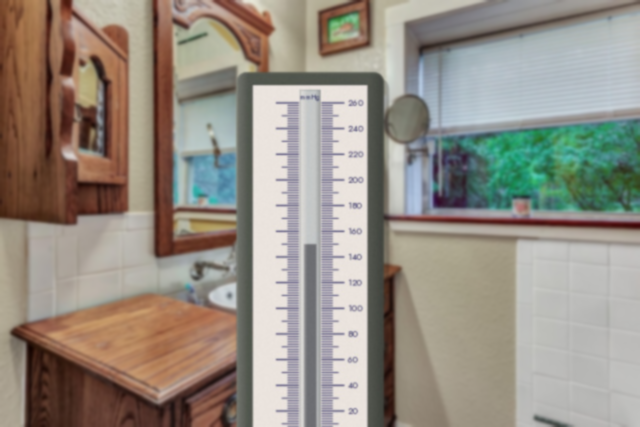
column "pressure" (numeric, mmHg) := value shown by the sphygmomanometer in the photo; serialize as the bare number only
150
